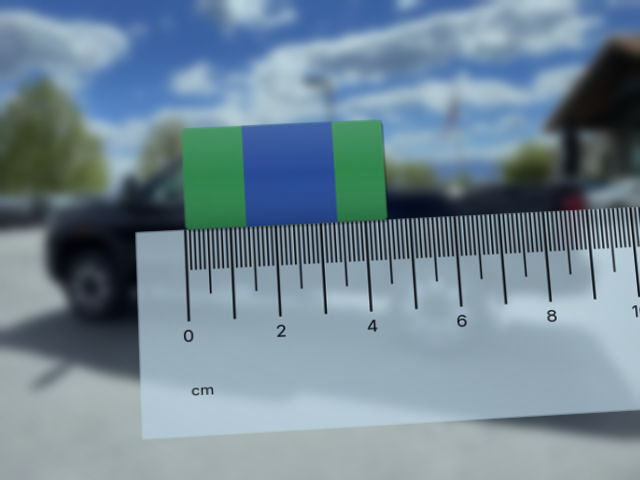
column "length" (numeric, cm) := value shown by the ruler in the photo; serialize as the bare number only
4.5
